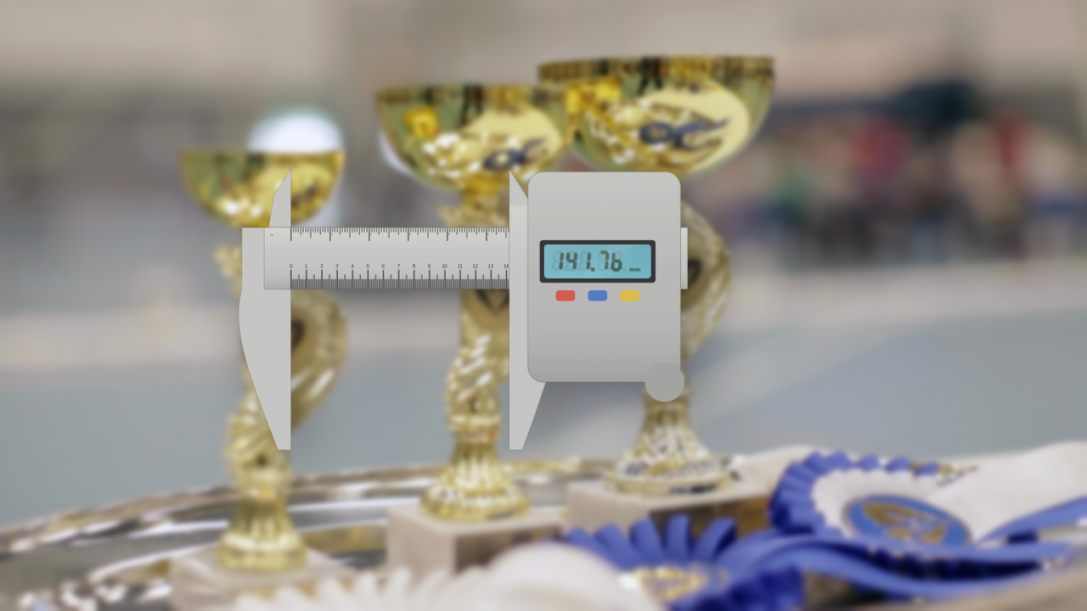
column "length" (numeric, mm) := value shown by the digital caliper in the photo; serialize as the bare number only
141.76
